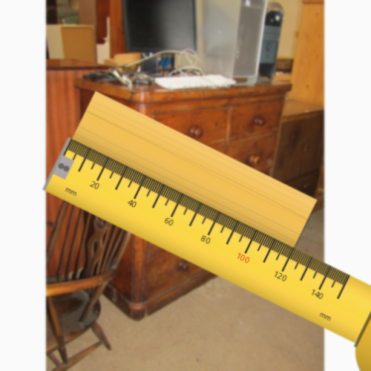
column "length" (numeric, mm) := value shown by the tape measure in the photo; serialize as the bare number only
120
